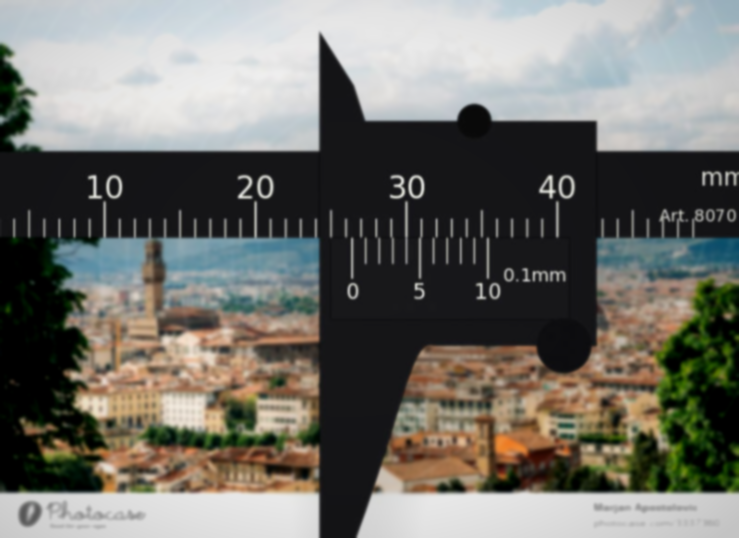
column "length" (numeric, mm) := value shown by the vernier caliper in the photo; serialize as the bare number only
26.4
